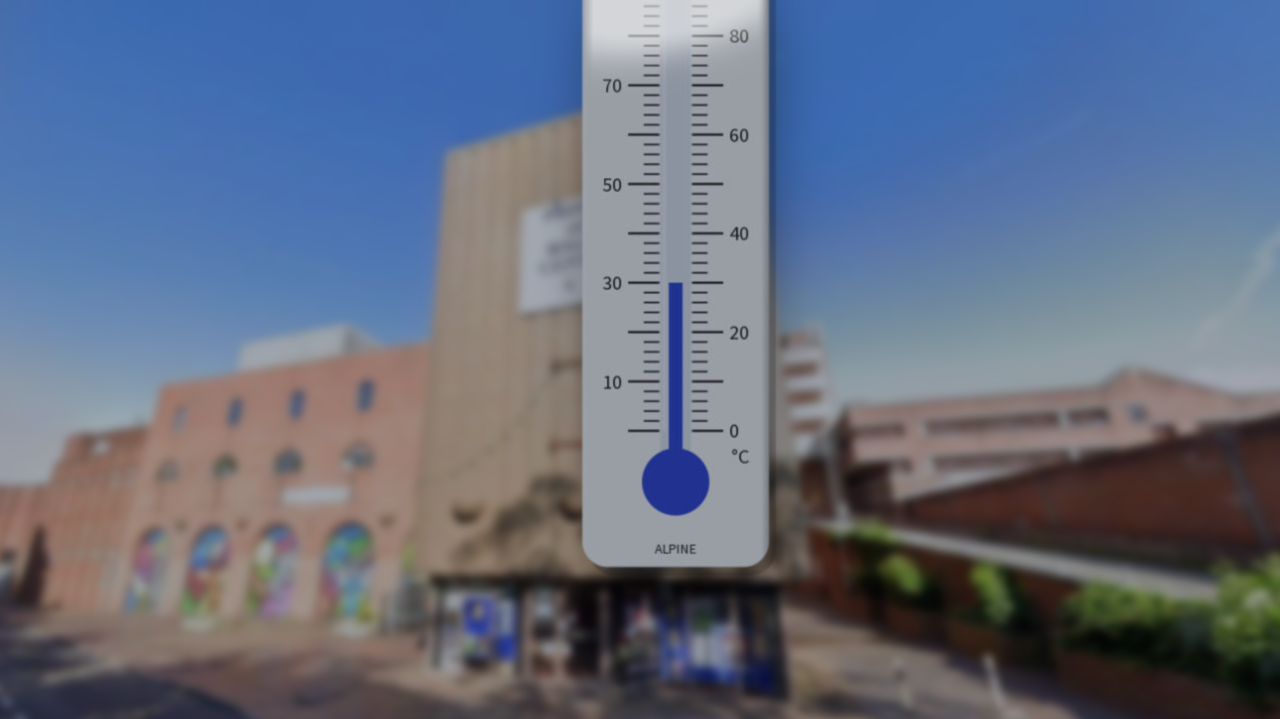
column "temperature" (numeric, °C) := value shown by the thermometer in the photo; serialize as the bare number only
30
